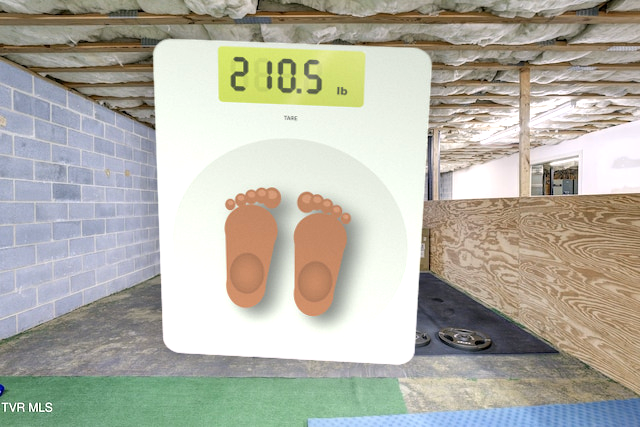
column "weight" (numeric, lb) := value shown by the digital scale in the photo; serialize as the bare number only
210.5
